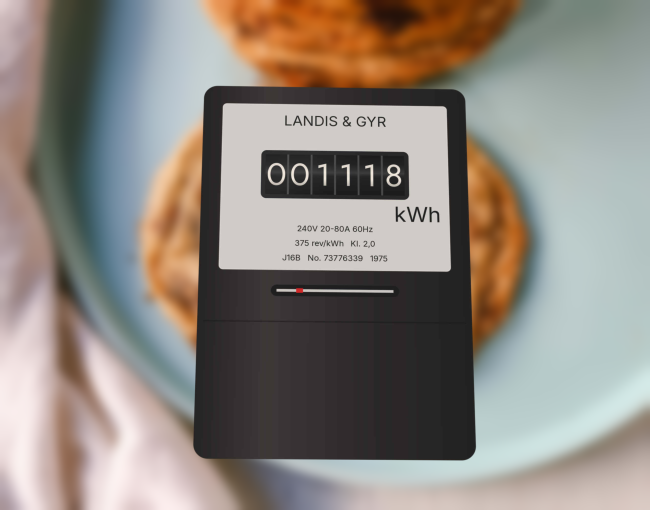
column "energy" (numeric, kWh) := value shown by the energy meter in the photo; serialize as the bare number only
1118
